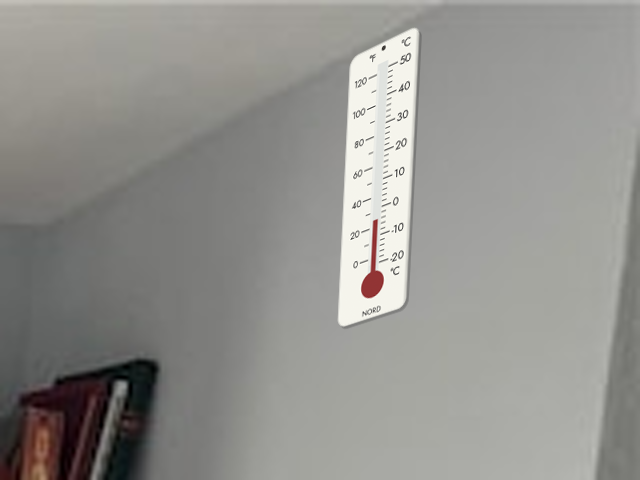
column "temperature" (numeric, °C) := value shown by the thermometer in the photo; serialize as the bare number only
-4
